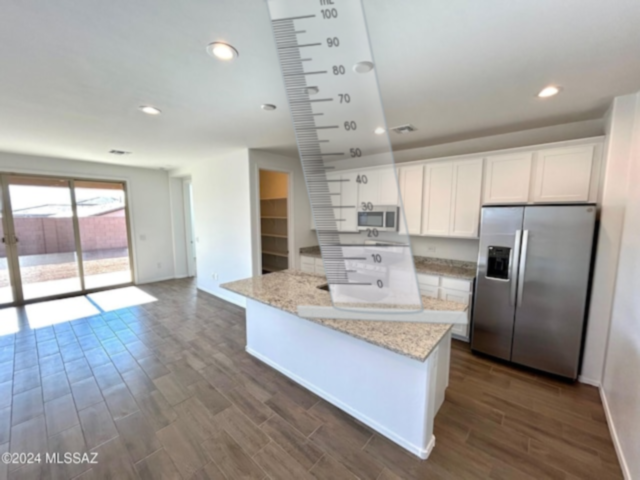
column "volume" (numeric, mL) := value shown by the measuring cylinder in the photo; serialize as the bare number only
15
